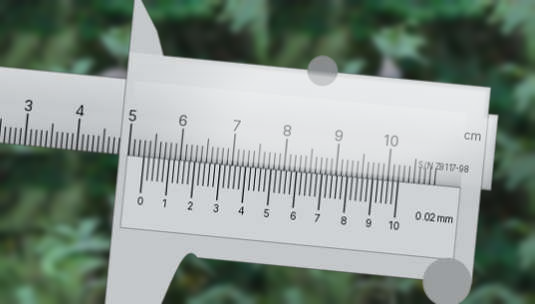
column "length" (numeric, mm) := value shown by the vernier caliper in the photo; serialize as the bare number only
53.0
